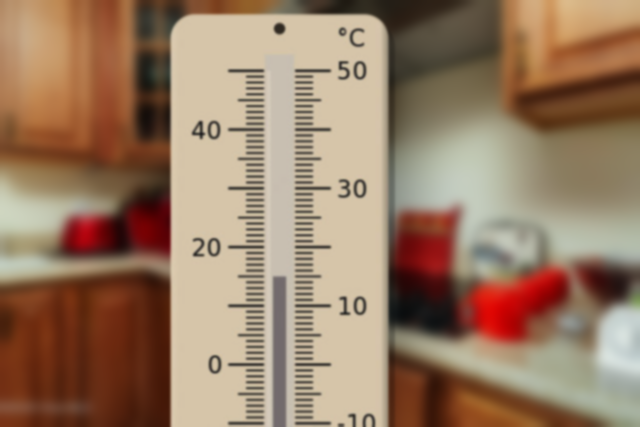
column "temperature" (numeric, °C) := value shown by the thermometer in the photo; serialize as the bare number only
15
